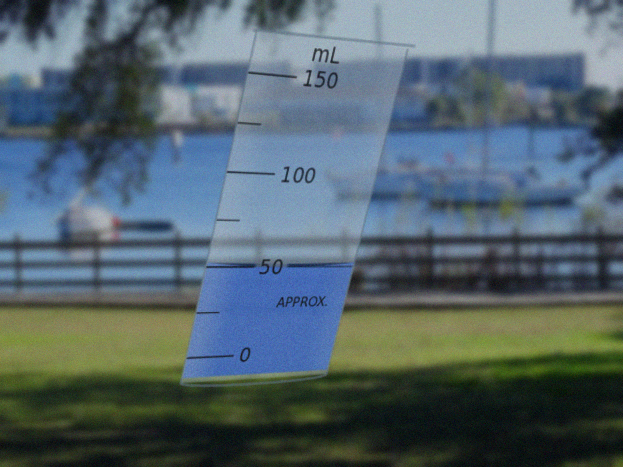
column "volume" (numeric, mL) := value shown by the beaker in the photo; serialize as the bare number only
50
